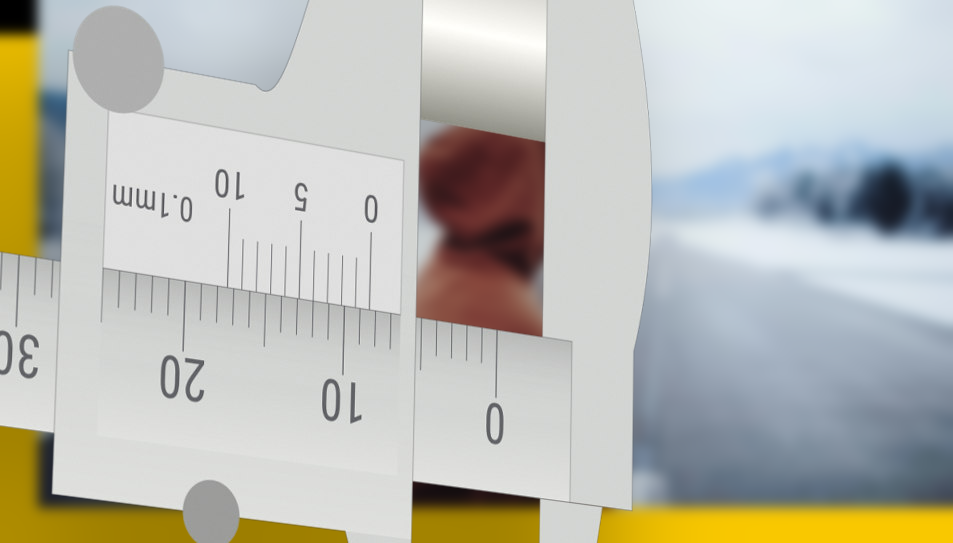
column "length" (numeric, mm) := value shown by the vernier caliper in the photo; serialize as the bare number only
8.4
